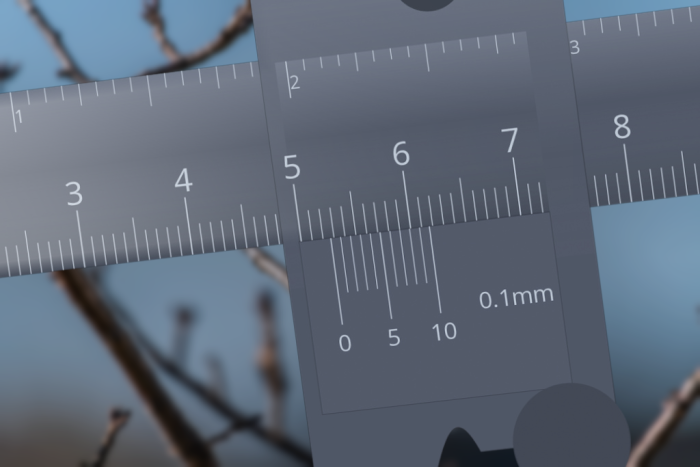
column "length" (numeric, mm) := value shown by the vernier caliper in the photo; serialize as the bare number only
52.7
